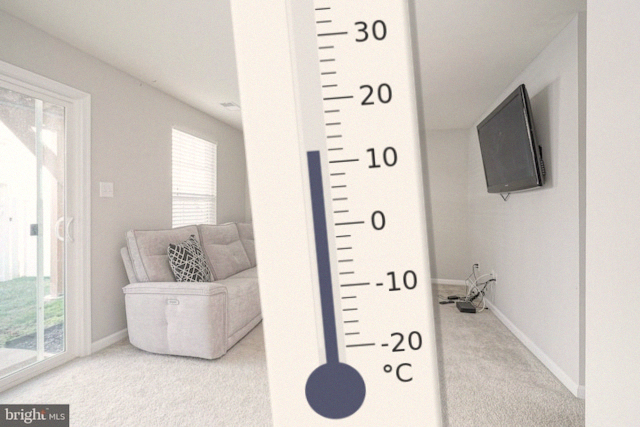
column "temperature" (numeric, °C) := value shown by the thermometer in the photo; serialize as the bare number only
12
